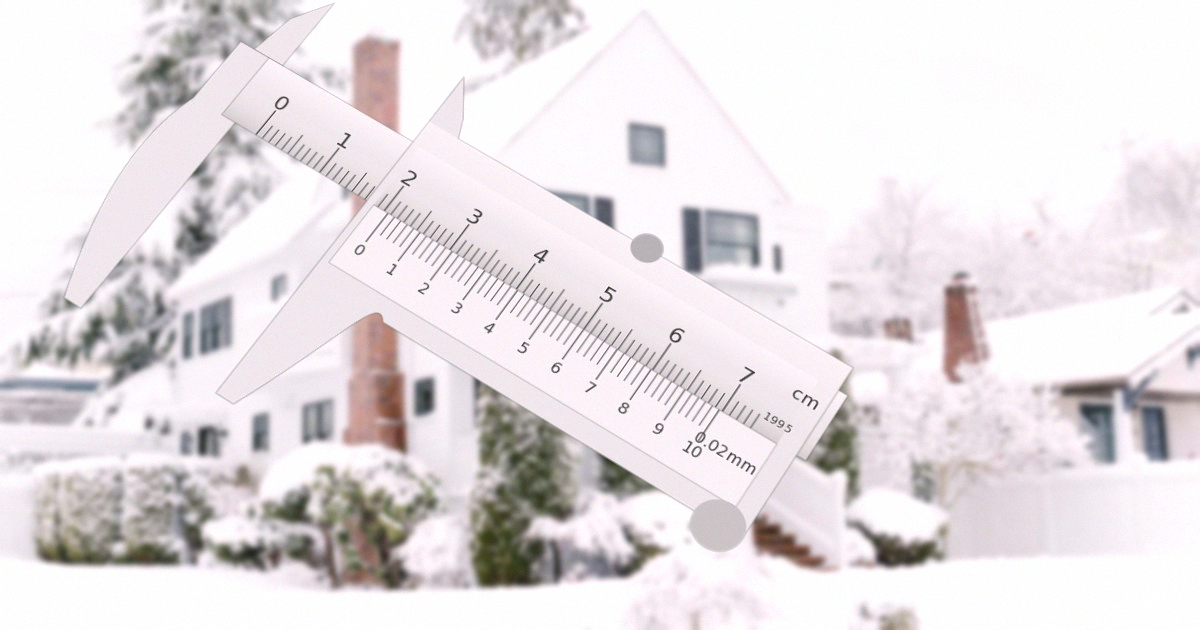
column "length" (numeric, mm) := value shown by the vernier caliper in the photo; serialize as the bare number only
20.6
